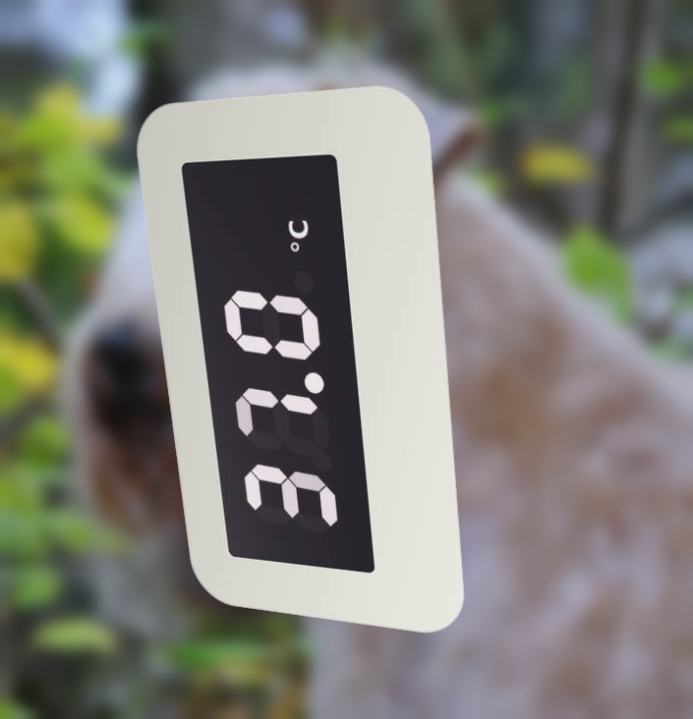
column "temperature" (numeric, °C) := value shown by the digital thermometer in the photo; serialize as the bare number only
37.0
